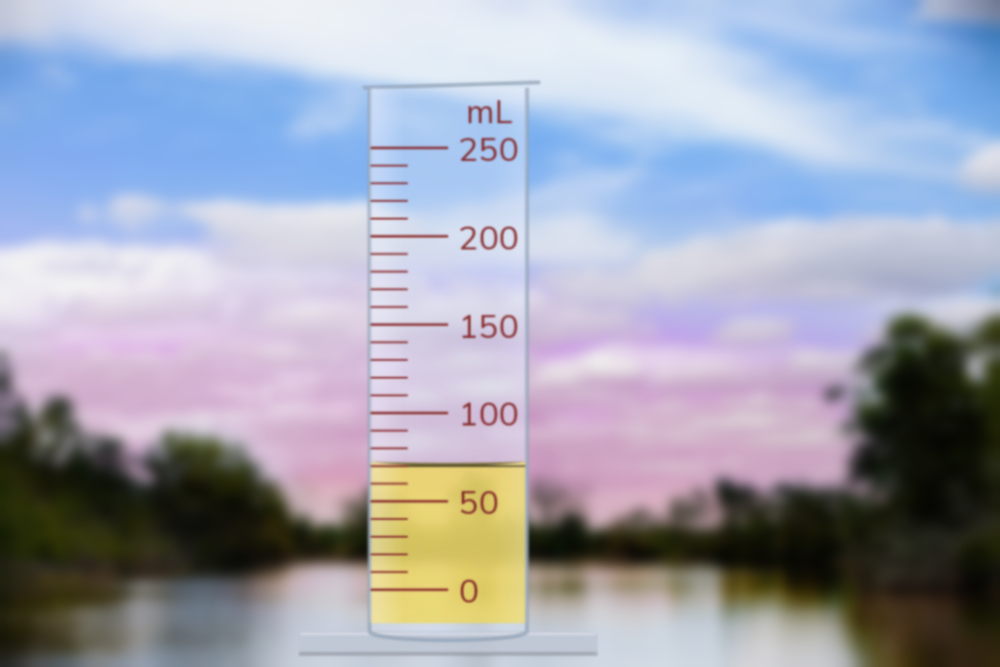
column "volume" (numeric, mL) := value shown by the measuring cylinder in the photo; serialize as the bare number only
70
